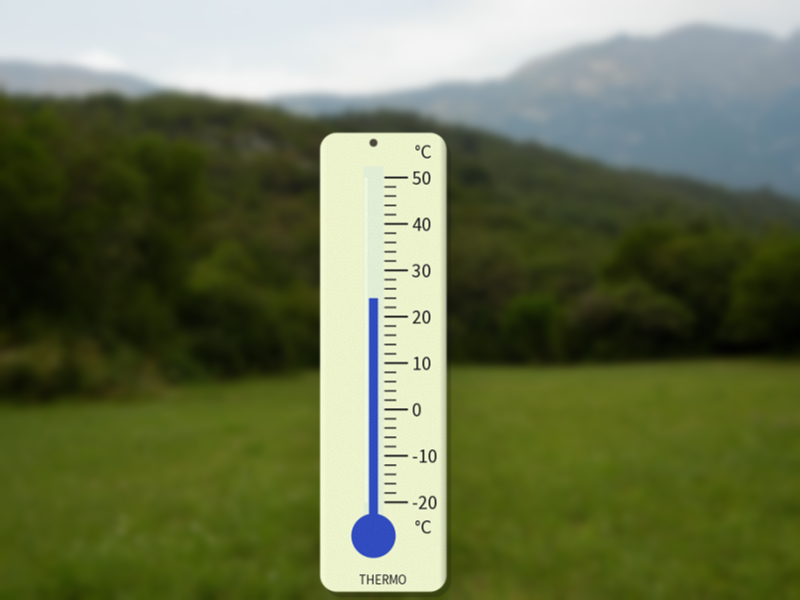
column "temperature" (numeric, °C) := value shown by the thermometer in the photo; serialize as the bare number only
24
